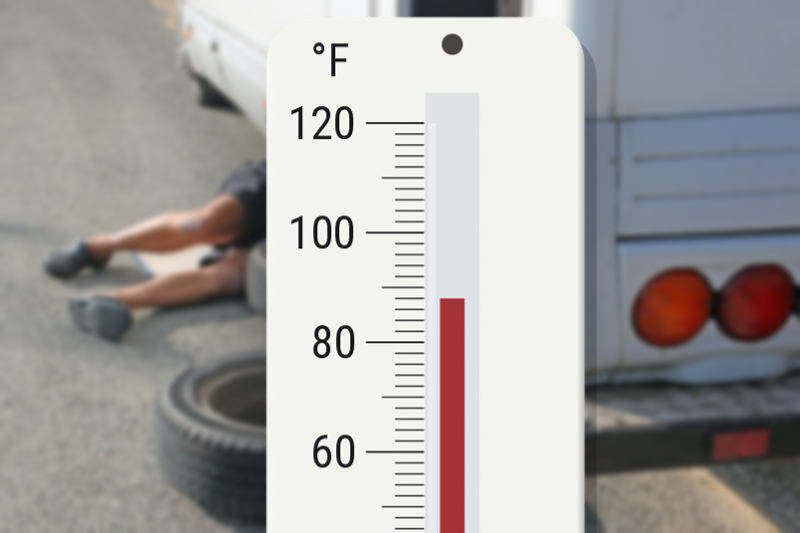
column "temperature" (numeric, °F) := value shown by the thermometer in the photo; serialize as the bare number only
88
